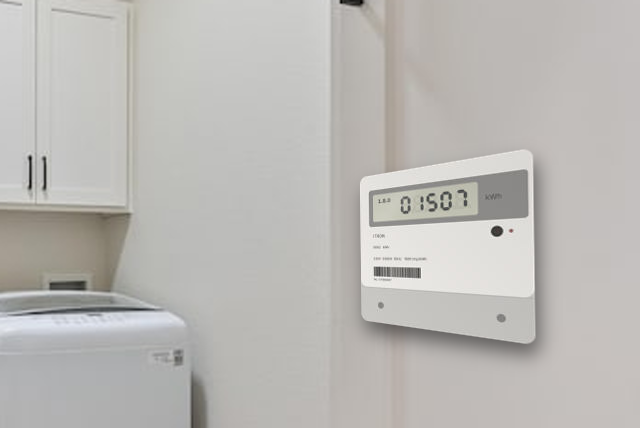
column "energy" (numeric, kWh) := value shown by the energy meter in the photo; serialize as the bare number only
1507
